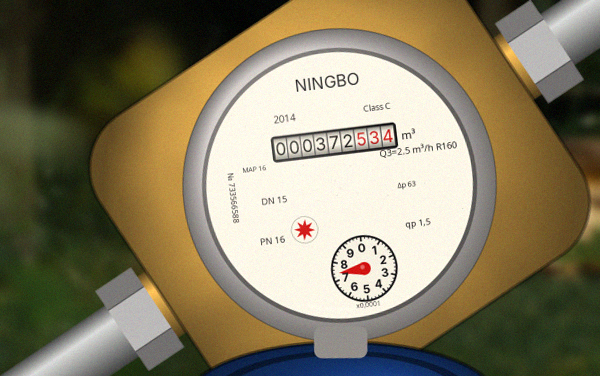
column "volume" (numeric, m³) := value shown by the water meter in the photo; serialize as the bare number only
372.5347
